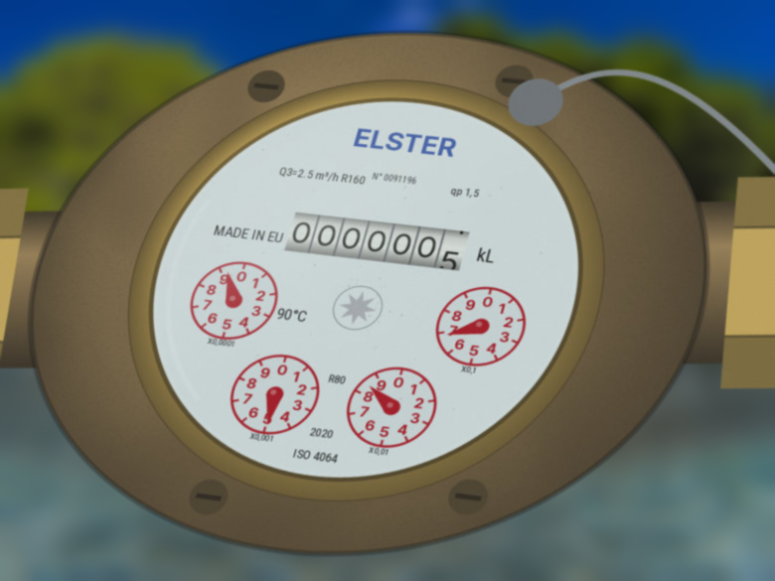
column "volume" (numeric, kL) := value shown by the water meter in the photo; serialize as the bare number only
4.6849
